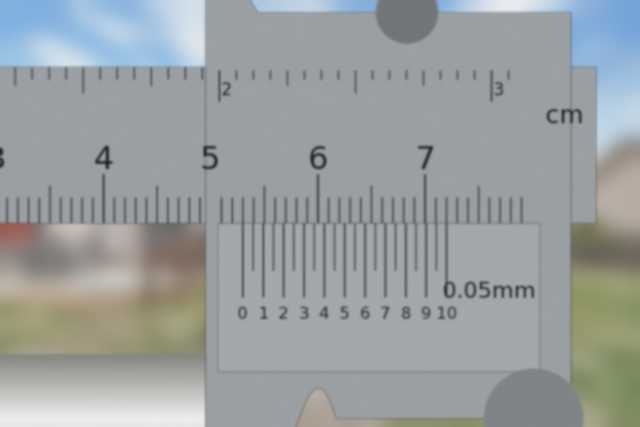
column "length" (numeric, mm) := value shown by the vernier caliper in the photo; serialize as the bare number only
53.0
